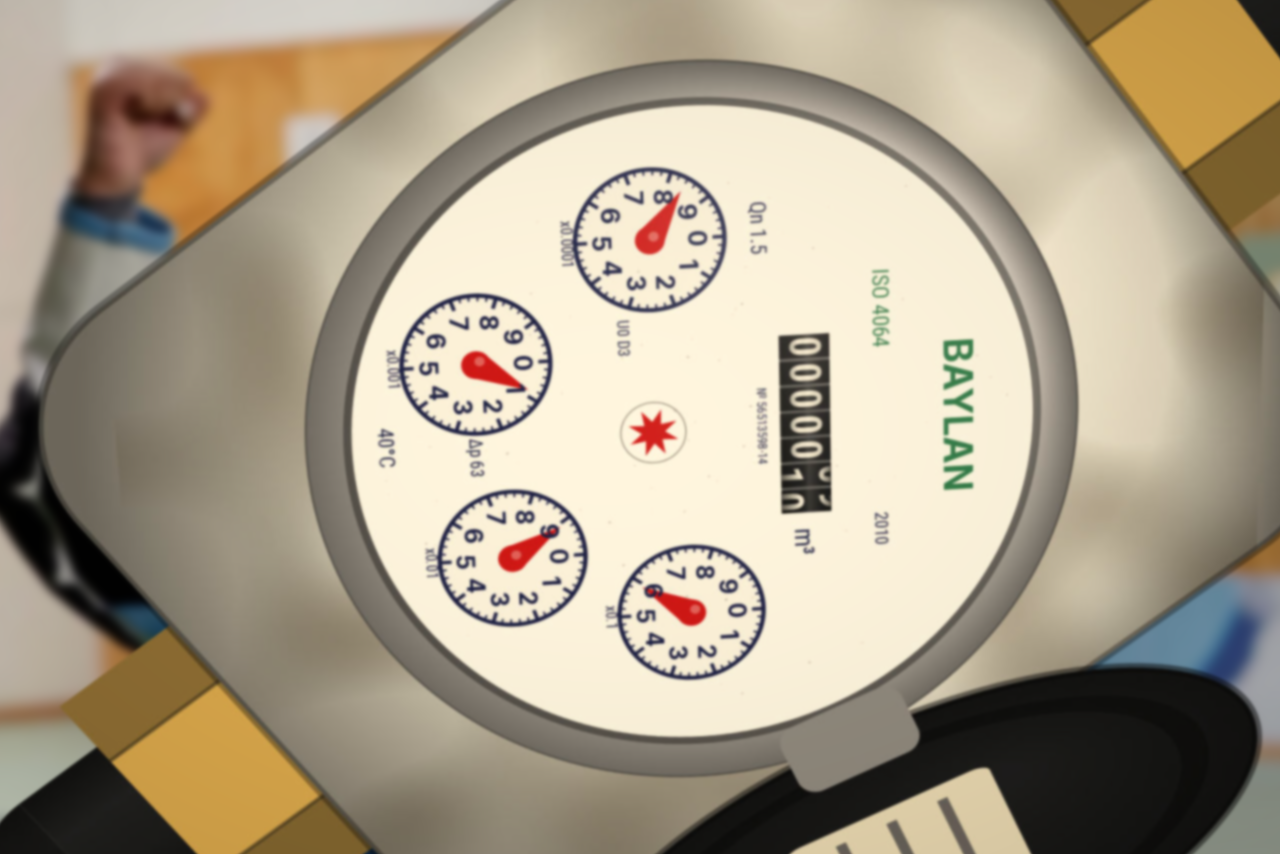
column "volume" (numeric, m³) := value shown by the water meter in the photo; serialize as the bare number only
9.5908
